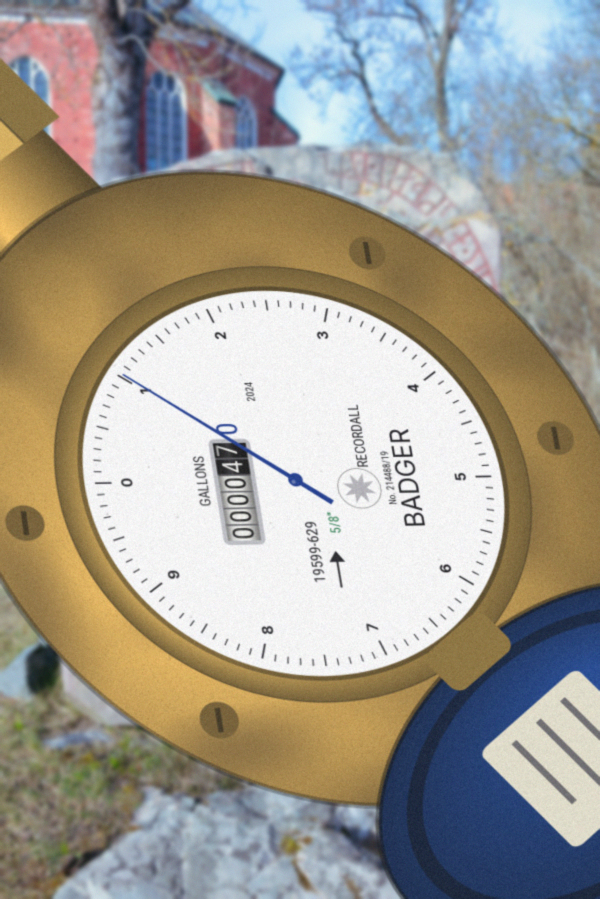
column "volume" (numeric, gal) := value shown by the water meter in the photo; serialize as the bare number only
471.0
